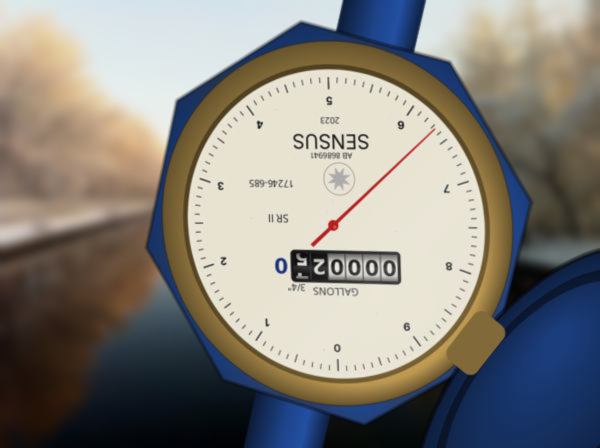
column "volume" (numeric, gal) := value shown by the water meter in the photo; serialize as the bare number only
246.3
